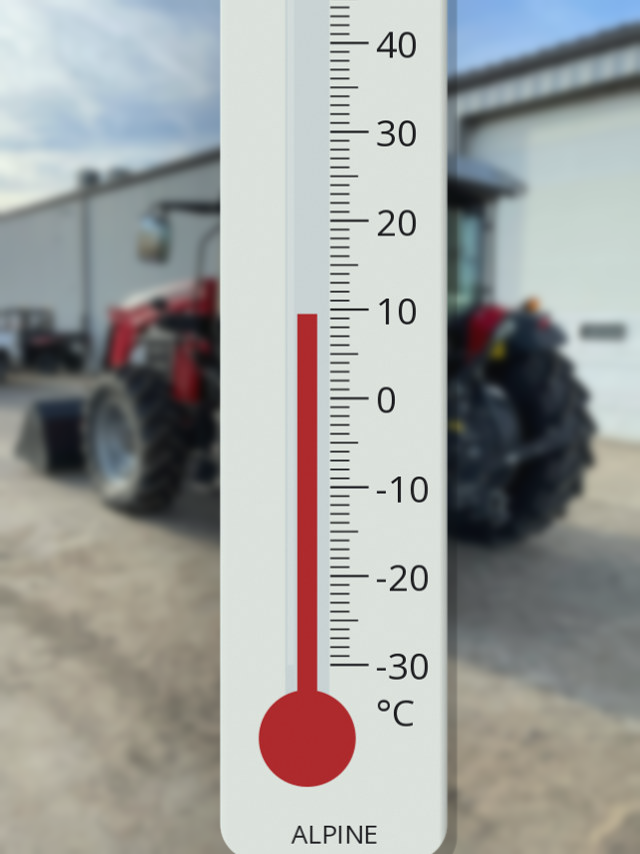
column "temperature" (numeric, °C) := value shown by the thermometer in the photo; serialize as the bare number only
9.5
